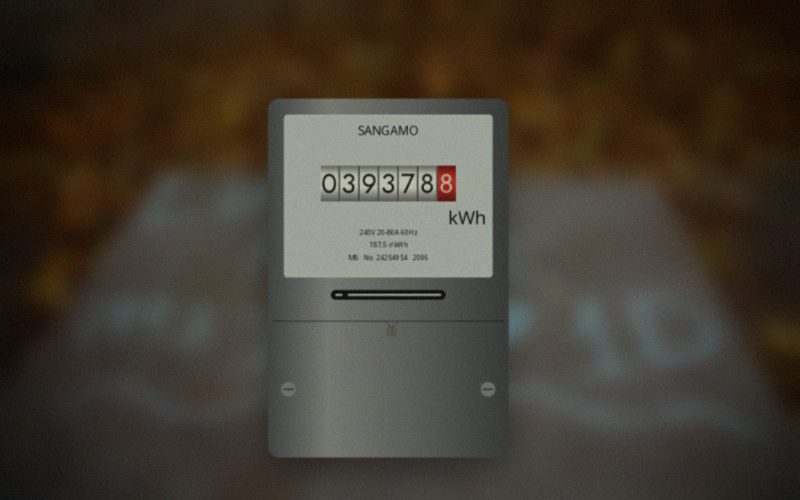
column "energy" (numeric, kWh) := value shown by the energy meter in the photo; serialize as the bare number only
39378.8
